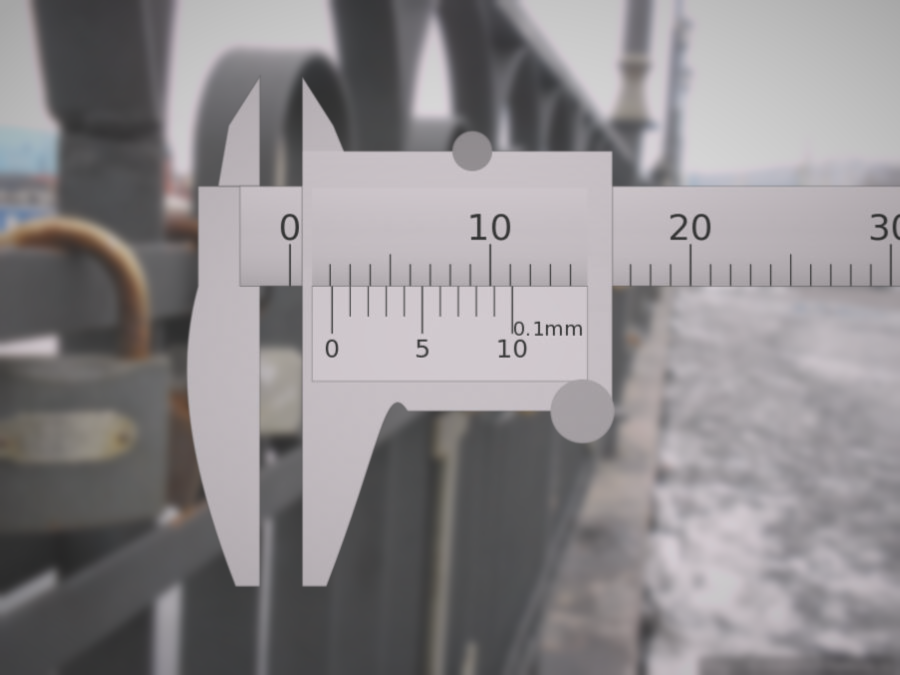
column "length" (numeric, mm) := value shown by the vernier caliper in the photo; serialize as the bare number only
2.1
